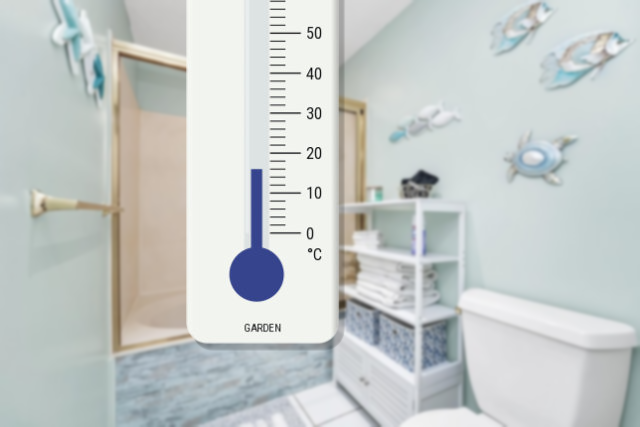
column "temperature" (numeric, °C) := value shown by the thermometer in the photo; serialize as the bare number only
16
